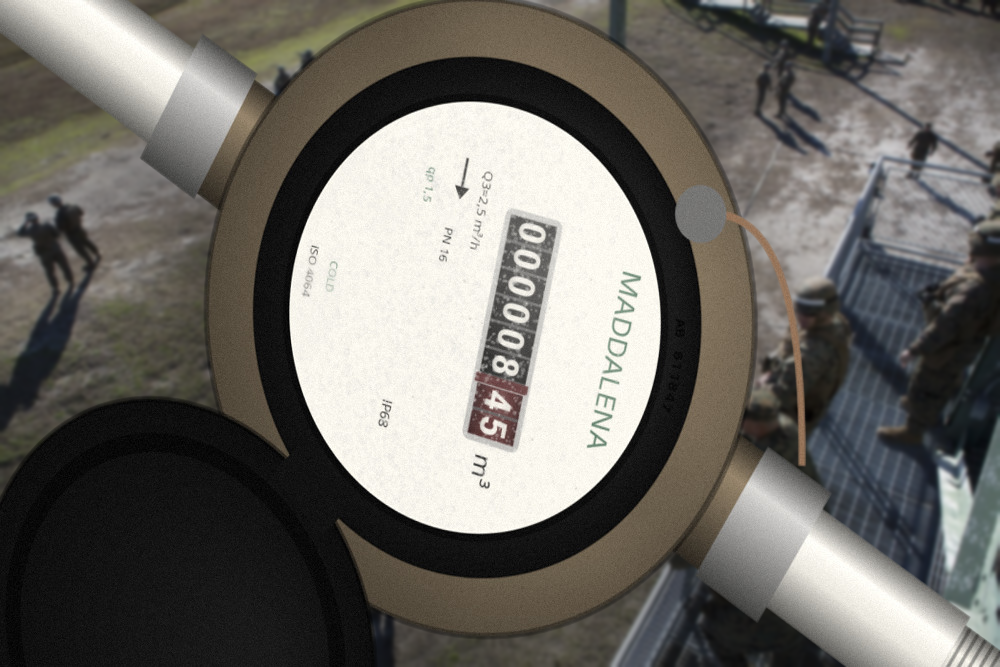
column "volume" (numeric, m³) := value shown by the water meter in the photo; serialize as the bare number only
8.45
